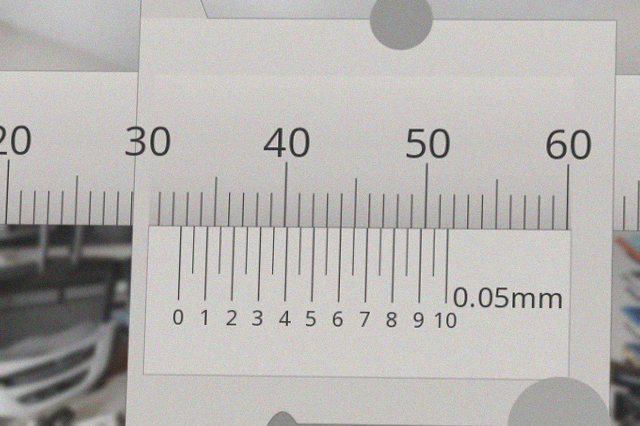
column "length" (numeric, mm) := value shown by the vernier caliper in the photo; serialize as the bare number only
32.6
